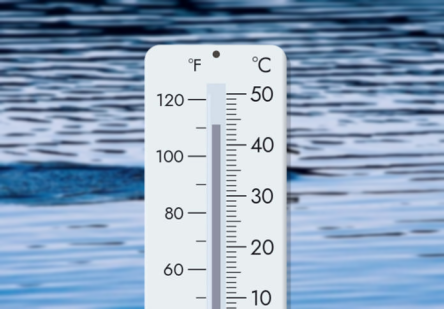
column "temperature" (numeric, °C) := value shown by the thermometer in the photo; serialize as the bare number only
44
